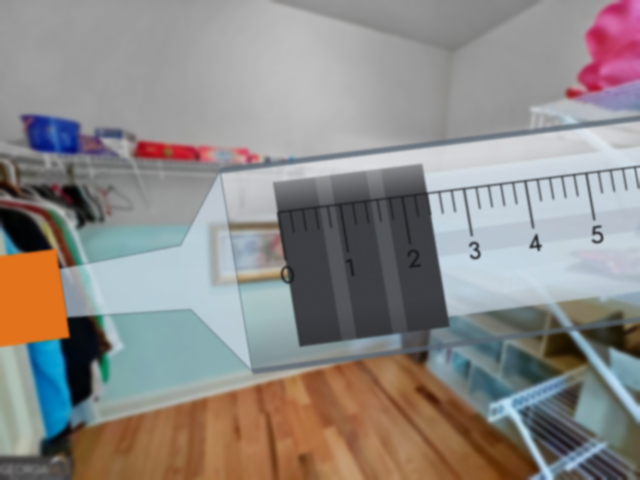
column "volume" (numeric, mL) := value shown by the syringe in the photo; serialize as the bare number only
0
